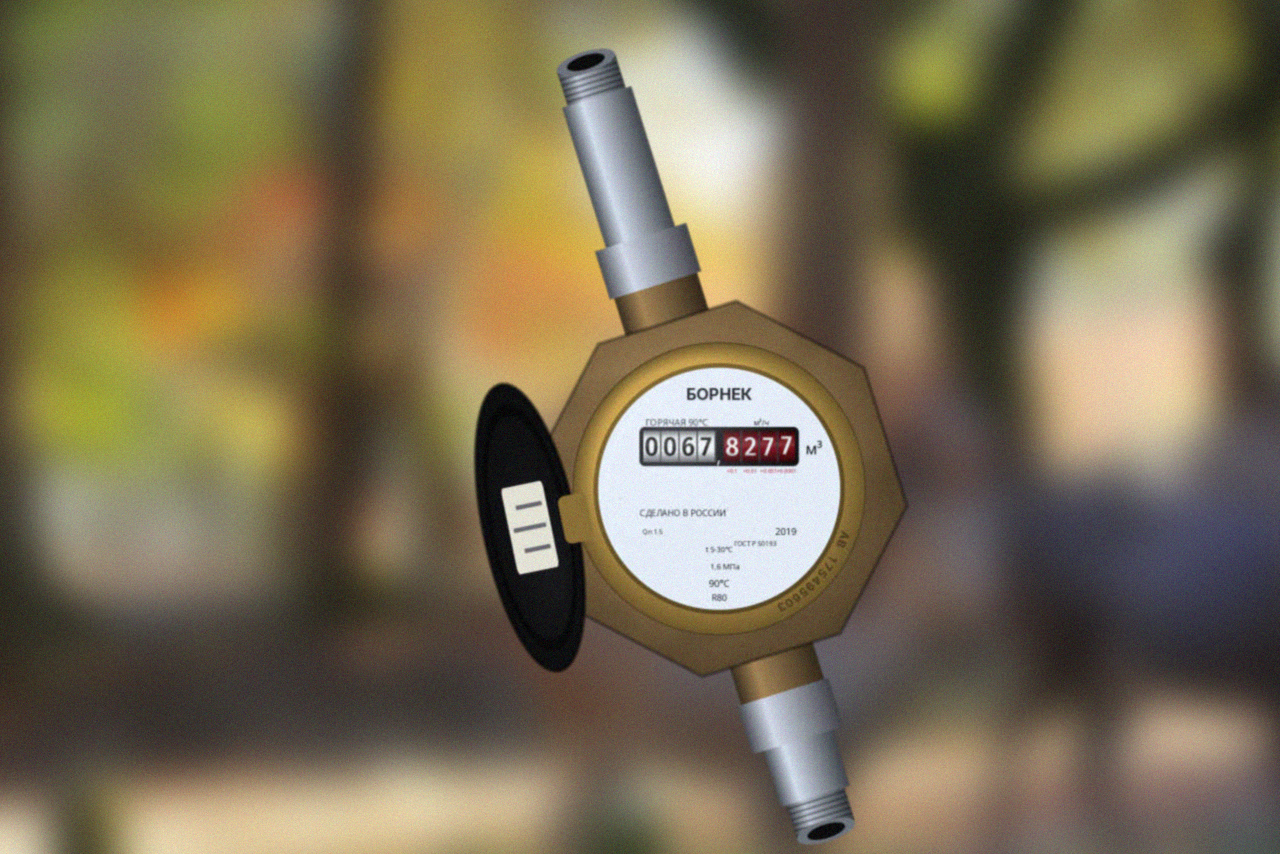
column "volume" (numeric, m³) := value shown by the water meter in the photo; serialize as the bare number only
67.8277
